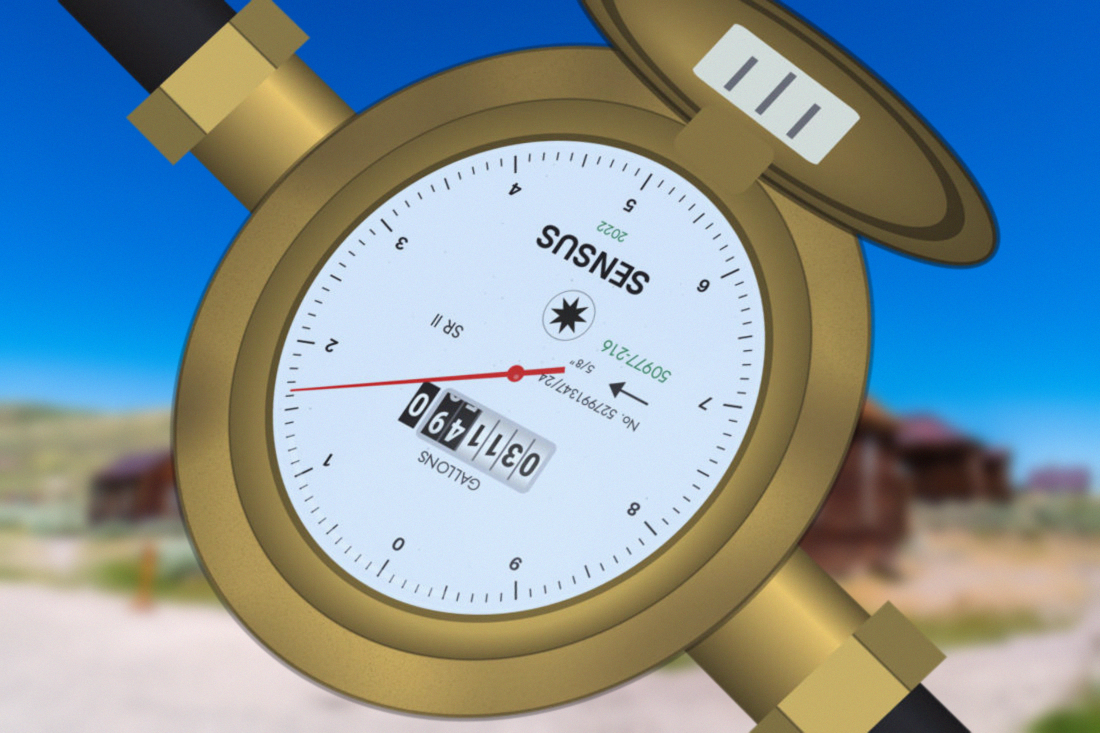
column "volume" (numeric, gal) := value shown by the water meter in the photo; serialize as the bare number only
311491.6
